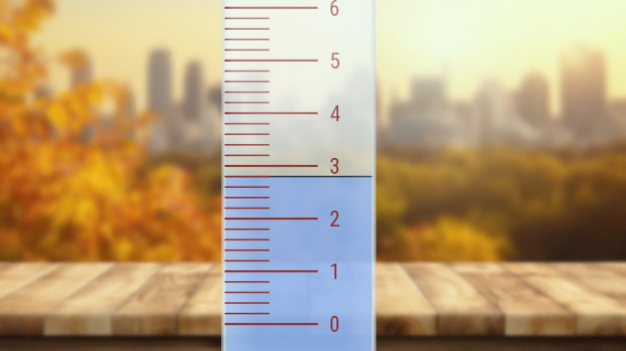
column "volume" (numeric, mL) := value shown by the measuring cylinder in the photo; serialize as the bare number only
2.8
